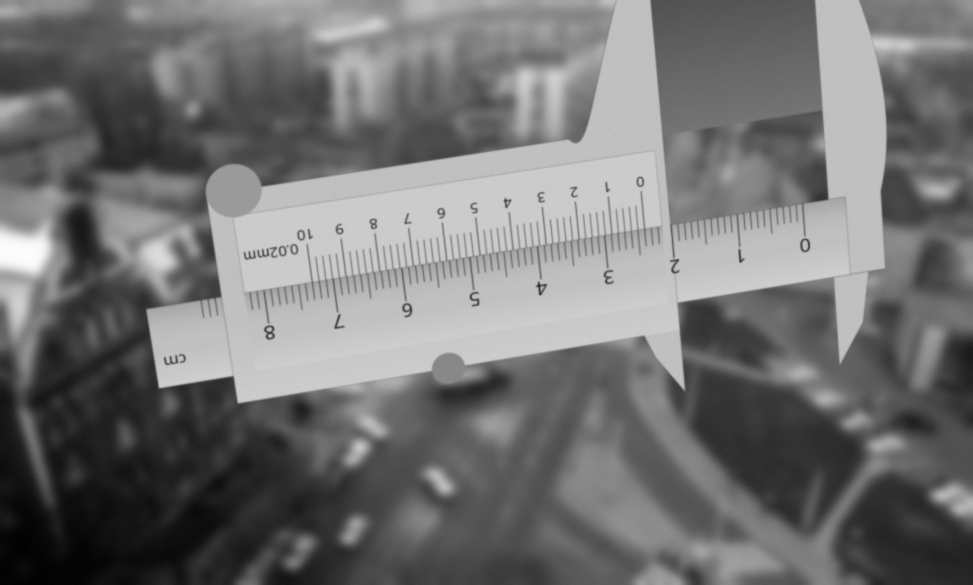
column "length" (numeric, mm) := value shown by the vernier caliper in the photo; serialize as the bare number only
24.0
